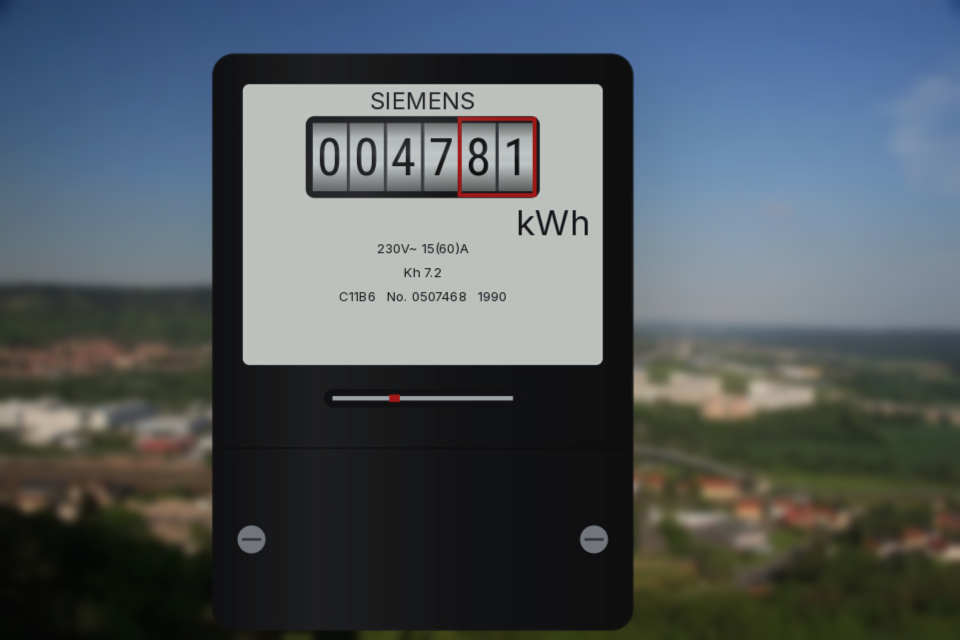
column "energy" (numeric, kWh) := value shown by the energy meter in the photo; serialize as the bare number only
47.81
